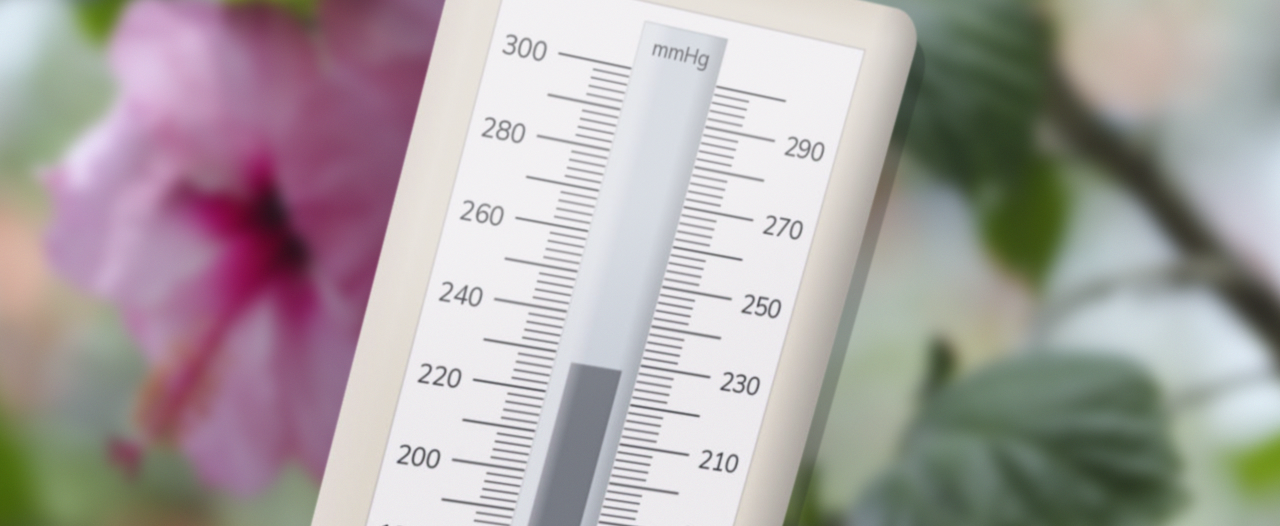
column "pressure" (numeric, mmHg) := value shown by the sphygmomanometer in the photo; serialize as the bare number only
228
